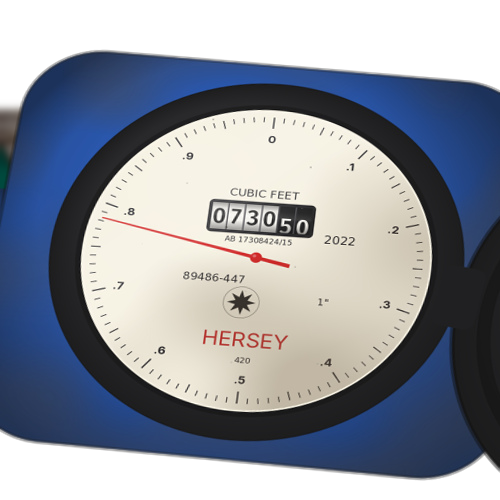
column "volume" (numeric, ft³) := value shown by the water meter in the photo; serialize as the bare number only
73049.78
